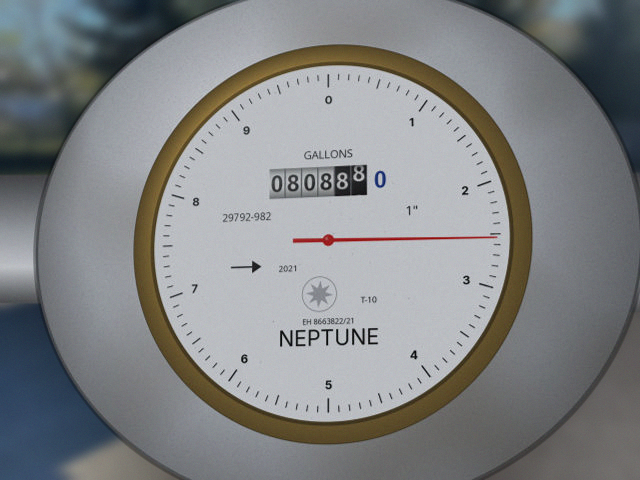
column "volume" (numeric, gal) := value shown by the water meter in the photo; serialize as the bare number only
808882.5
